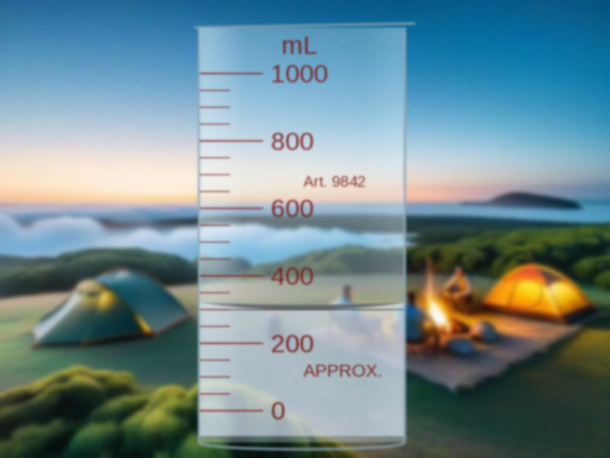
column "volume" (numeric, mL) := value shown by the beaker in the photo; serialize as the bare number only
300
